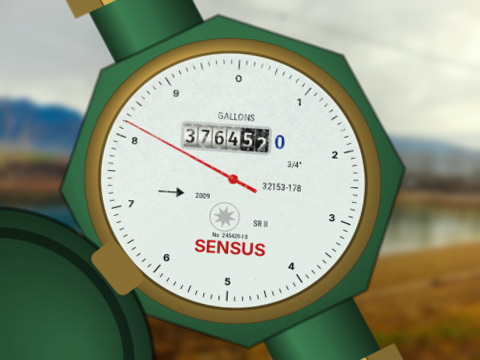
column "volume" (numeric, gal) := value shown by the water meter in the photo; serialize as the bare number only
3764518.2
